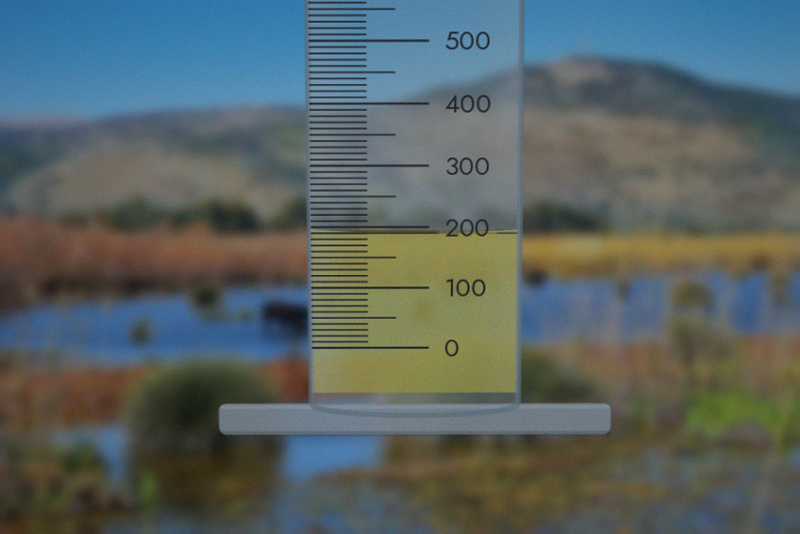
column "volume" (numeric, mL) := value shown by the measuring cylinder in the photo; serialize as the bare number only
190
